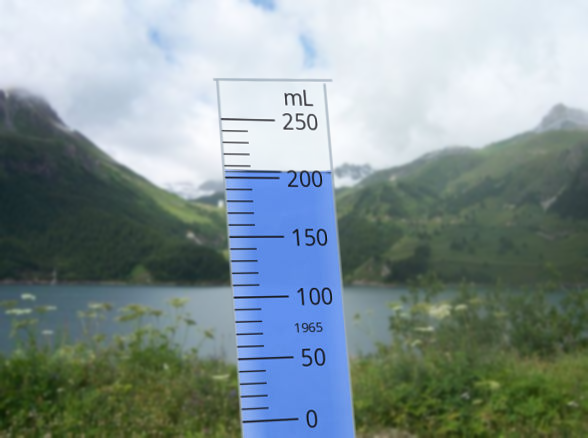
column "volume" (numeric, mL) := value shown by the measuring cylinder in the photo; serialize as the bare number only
205
